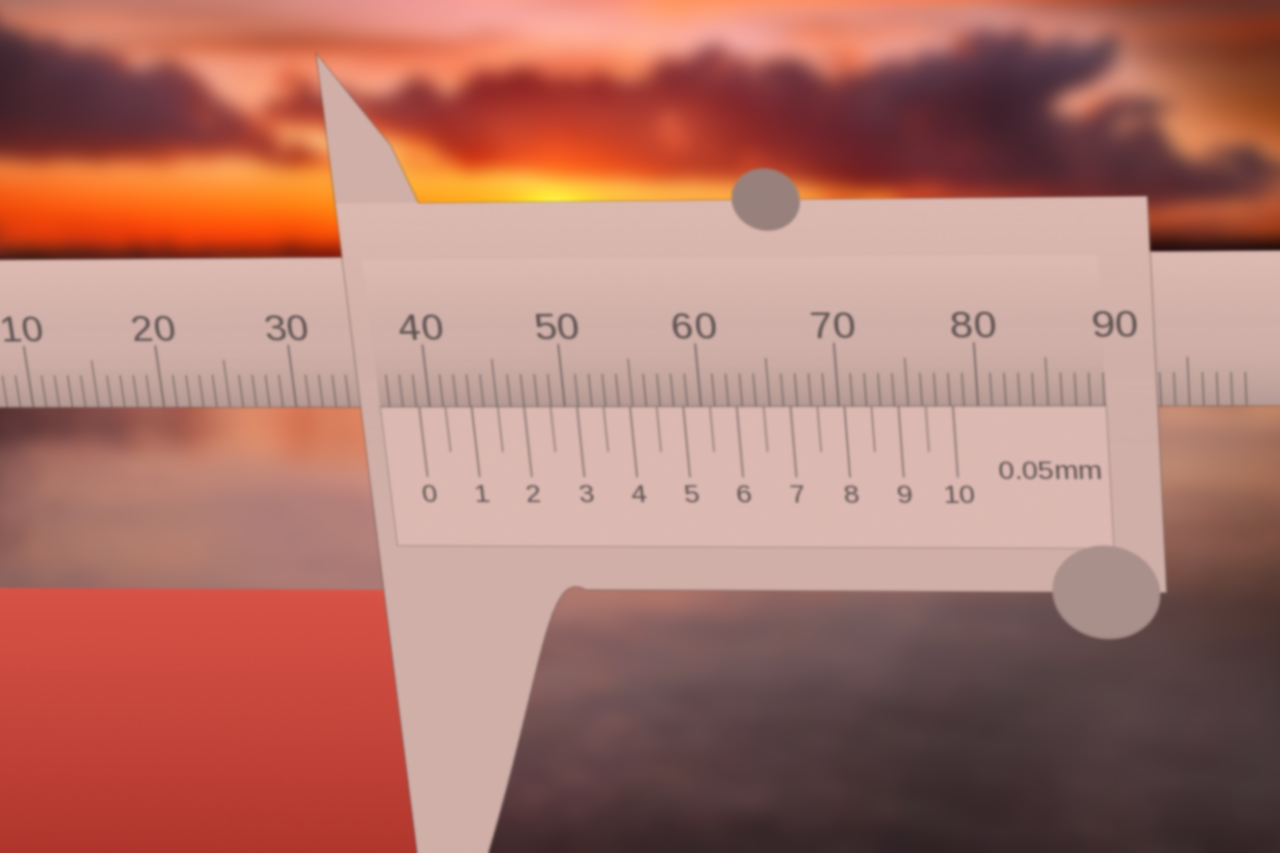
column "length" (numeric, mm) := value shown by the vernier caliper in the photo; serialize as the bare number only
39.2
